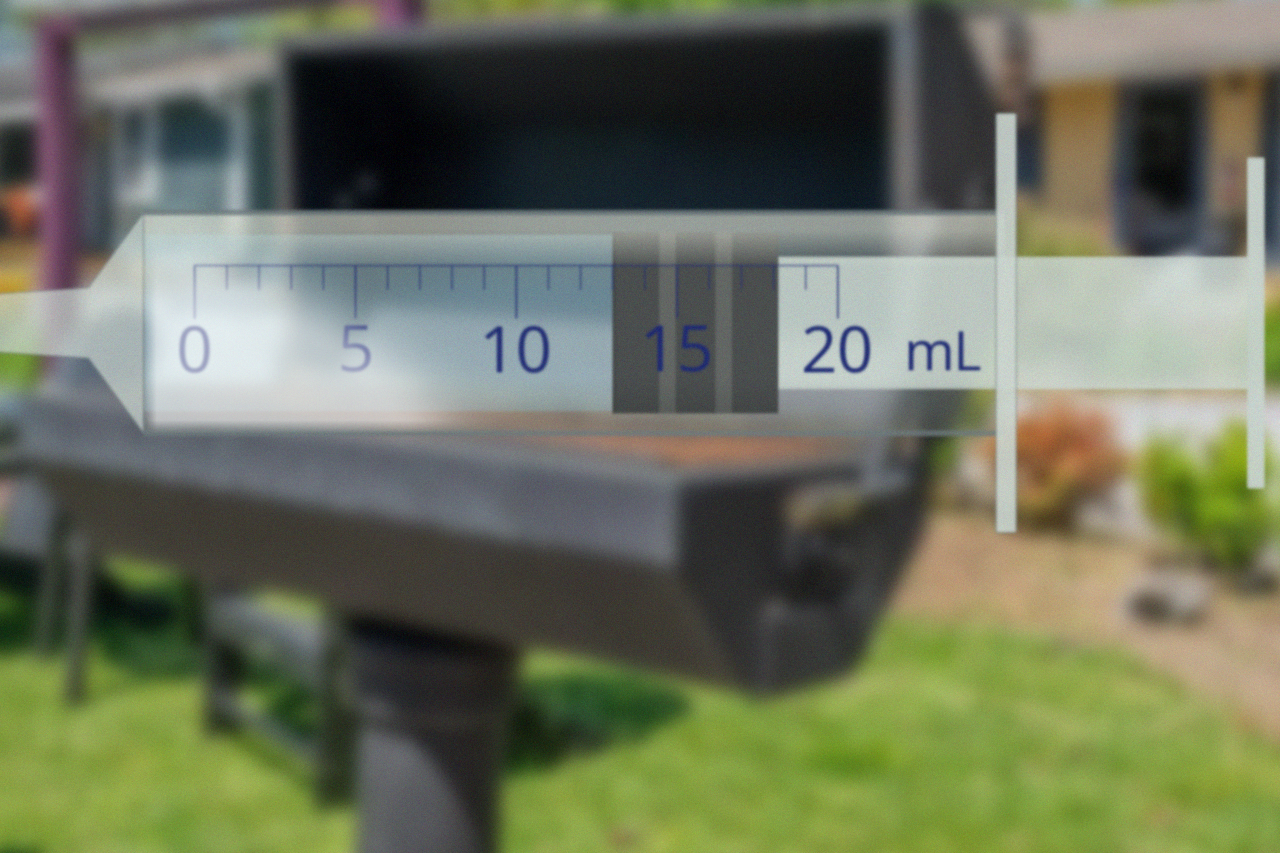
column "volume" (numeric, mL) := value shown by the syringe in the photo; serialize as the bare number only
13
